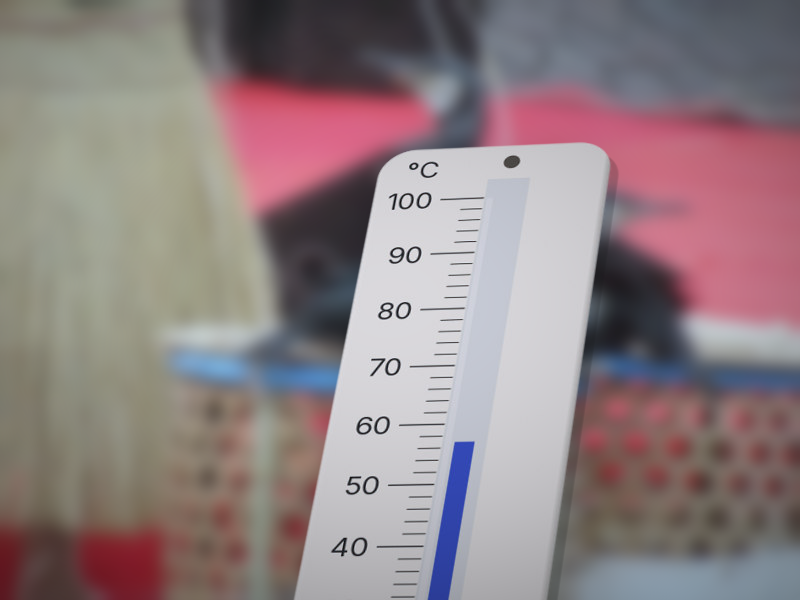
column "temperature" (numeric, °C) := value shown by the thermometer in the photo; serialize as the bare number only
57
